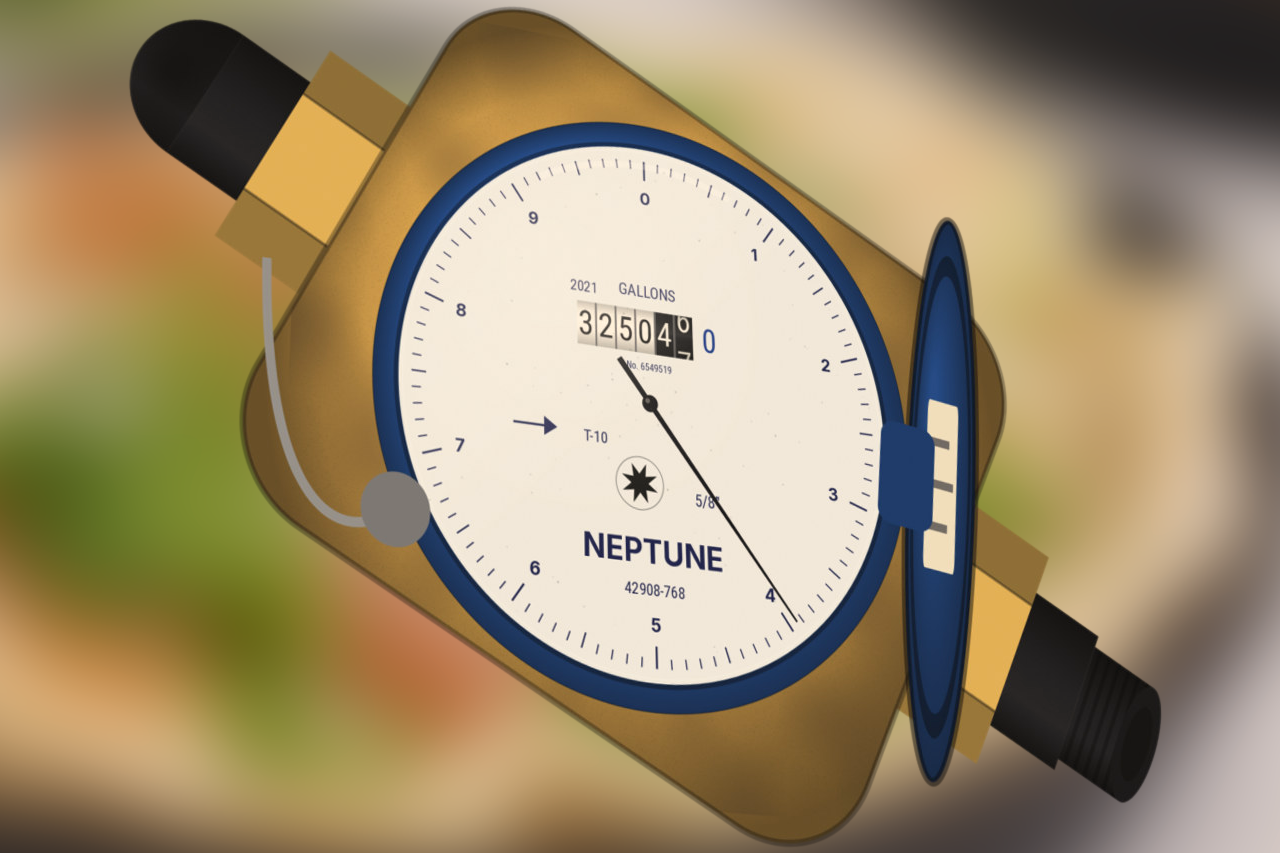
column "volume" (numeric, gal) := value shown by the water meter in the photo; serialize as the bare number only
3250463.9
